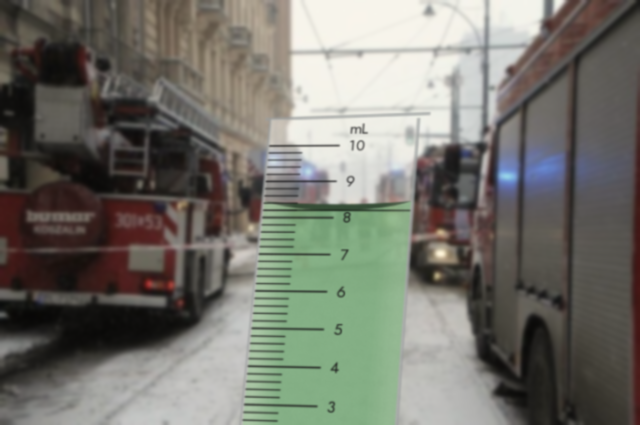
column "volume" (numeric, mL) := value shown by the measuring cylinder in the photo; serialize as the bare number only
8.2
